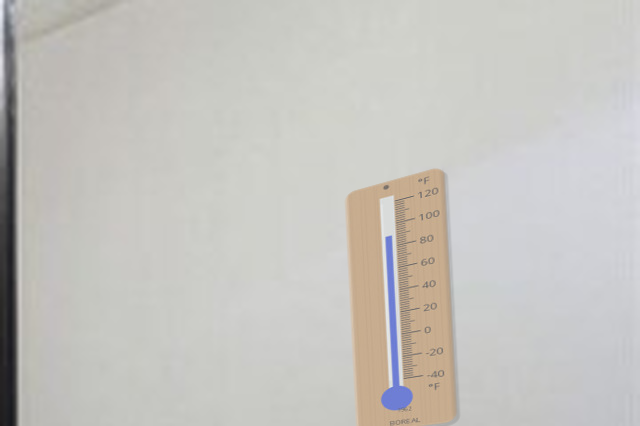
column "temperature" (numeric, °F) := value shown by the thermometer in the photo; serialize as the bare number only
90
